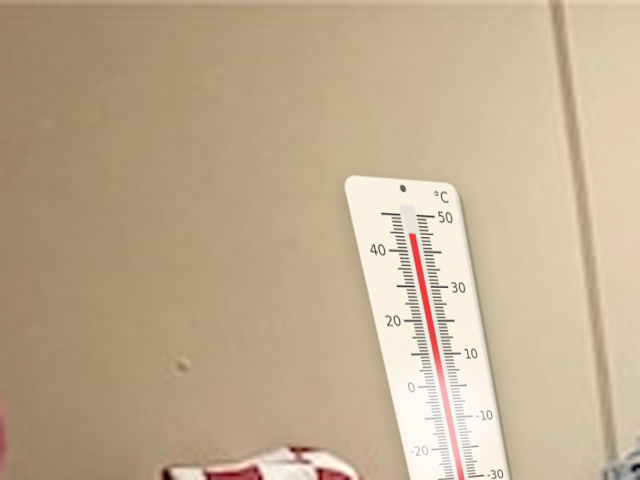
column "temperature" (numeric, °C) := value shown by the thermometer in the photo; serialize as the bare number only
45
